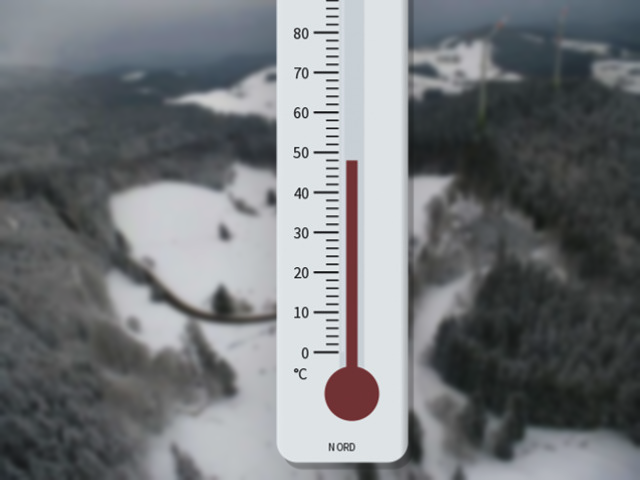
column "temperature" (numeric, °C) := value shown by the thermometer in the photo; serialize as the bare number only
48
